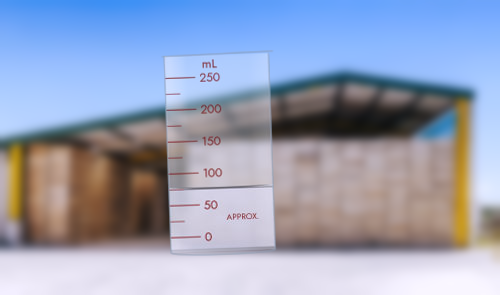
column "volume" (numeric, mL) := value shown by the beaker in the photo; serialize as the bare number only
75
